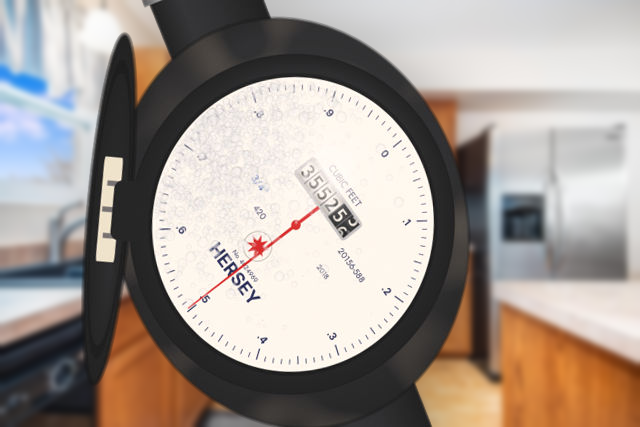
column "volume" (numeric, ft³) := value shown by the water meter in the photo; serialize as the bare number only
355255.50
